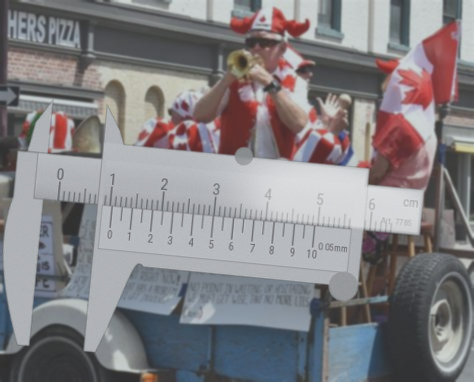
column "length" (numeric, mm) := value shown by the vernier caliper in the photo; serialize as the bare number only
10.4
